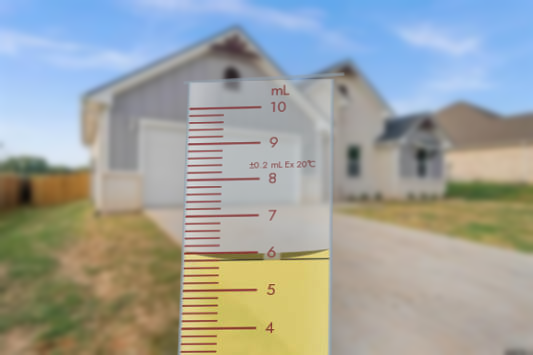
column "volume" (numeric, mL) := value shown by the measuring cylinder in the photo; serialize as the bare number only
5.8
